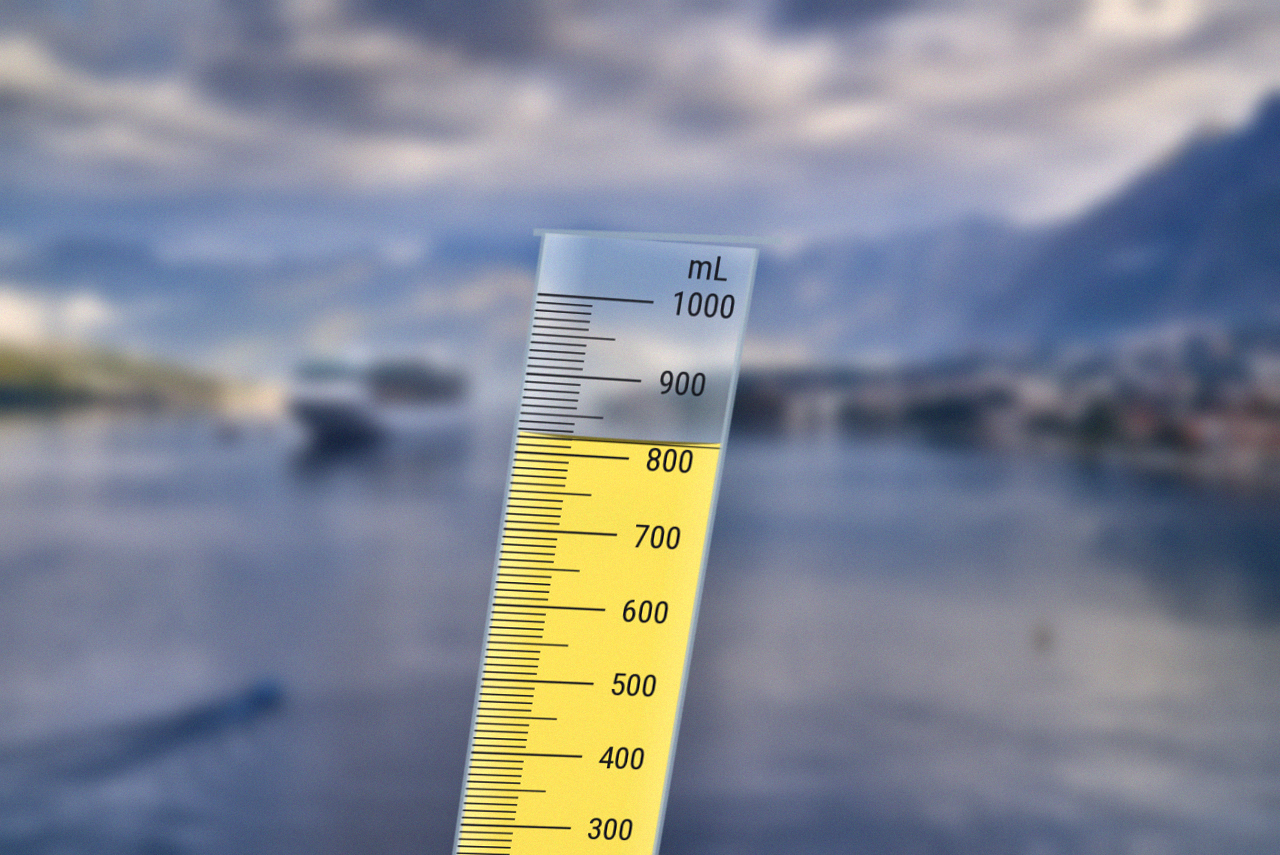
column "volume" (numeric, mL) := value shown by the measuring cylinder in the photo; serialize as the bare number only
820
